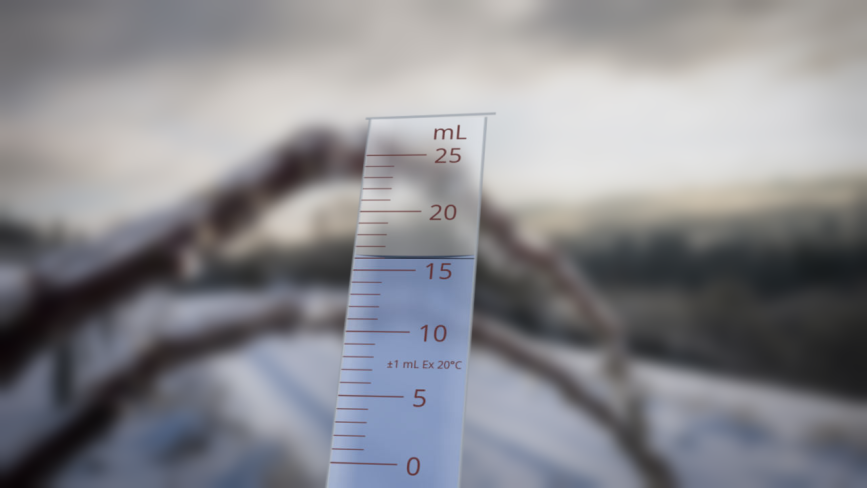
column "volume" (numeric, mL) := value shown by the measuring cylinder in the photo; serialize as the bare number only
16
